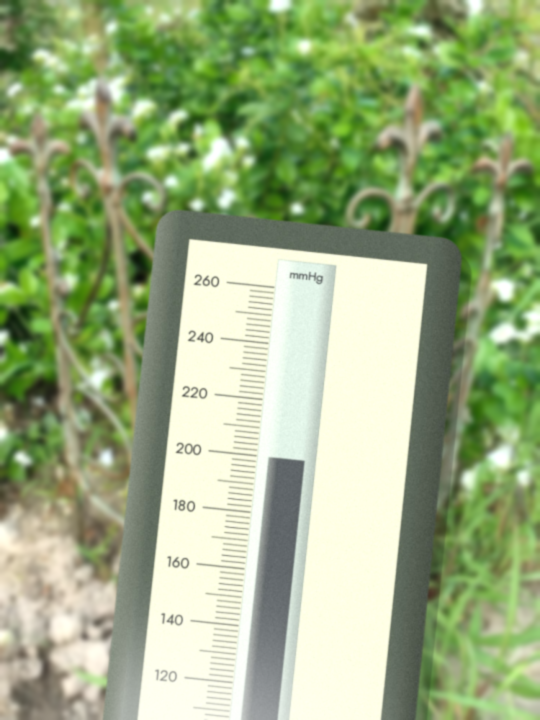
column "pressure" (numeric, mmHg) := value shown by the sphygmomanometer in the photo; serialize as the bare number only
200
